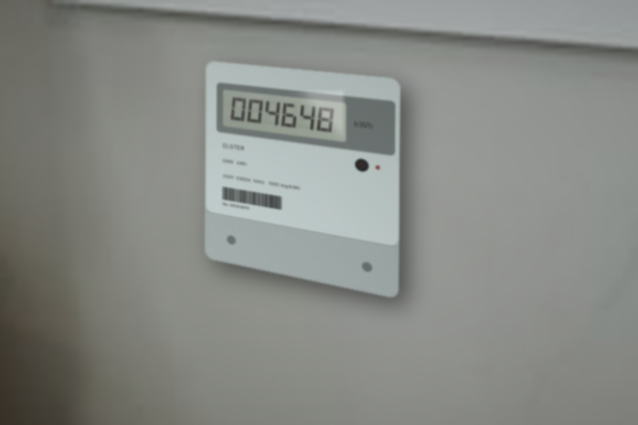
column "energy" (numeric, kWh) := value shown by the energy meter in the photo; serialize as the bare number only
4648
